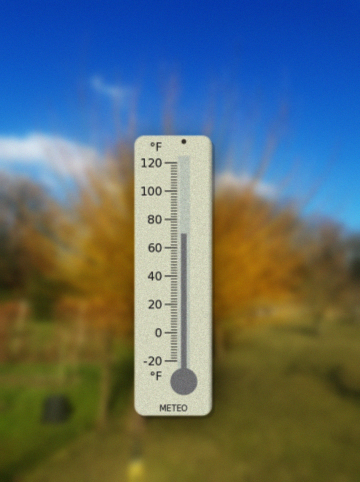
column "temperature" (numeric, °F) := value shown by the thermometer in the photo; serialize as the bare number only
70
